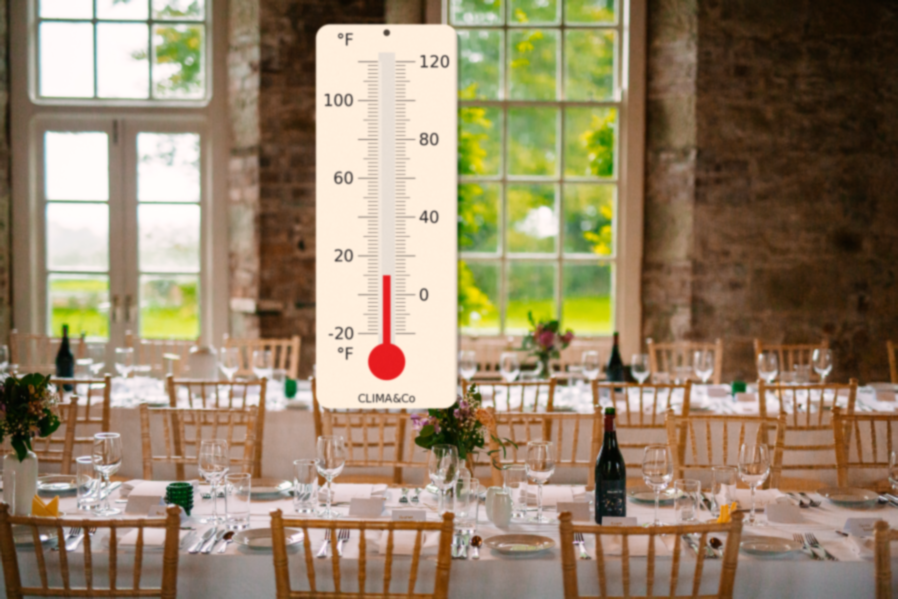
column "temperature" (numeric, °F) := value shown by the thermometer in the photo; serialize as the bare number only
10
